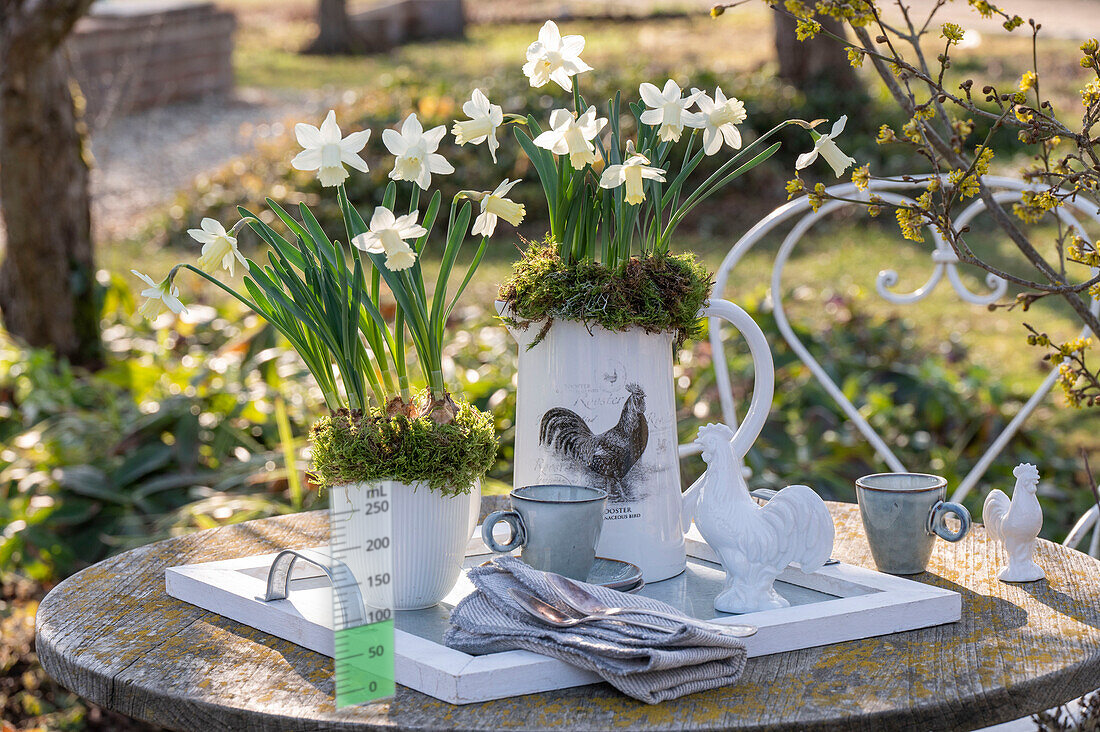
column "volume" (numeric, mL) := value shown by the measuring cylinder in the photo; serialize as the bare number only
90
